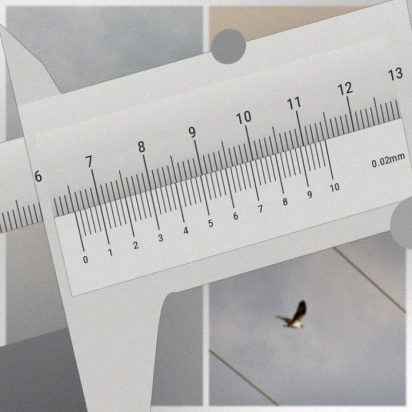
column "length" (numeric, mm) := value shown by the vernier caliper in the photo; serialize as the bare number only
65.2
